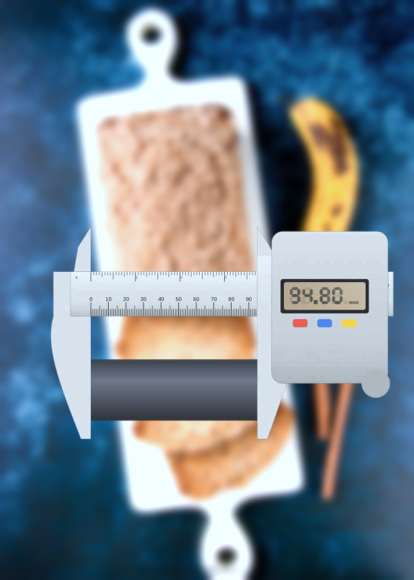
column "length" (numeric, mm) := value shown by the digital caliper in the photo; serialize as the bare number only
94.80
